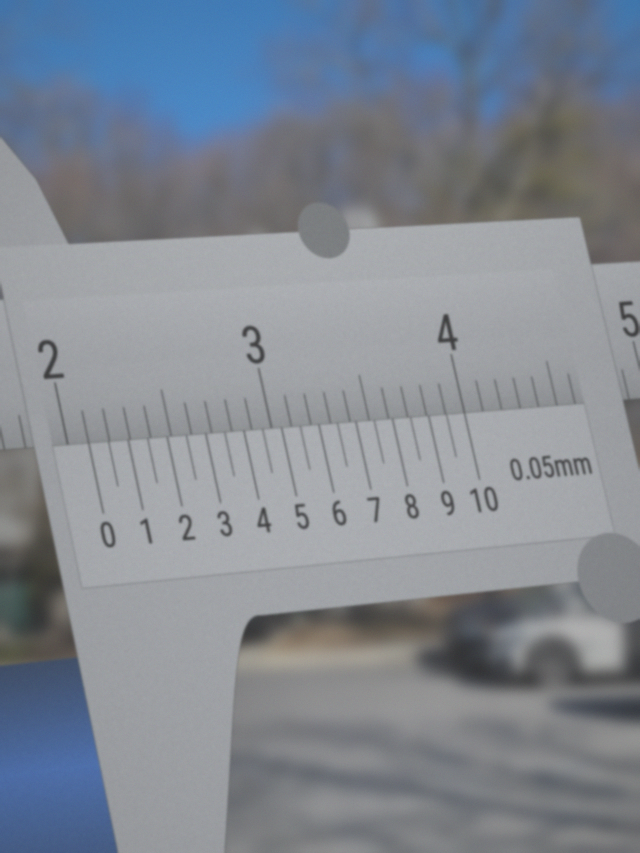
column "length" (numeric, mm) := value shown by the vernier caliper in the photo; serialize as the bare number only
21.0
